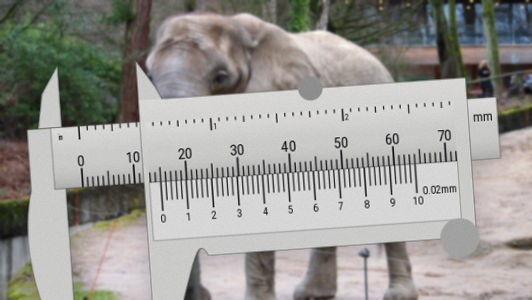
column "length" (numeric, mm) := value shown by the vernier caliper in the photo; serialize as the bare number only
15.0
